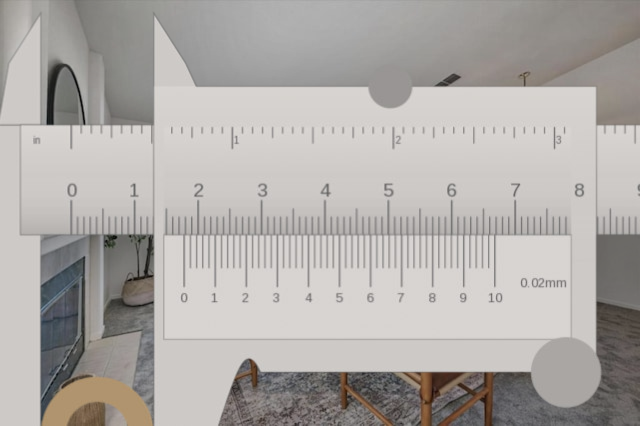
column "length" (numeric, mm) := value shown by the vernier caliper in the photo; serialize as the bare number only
17.8
